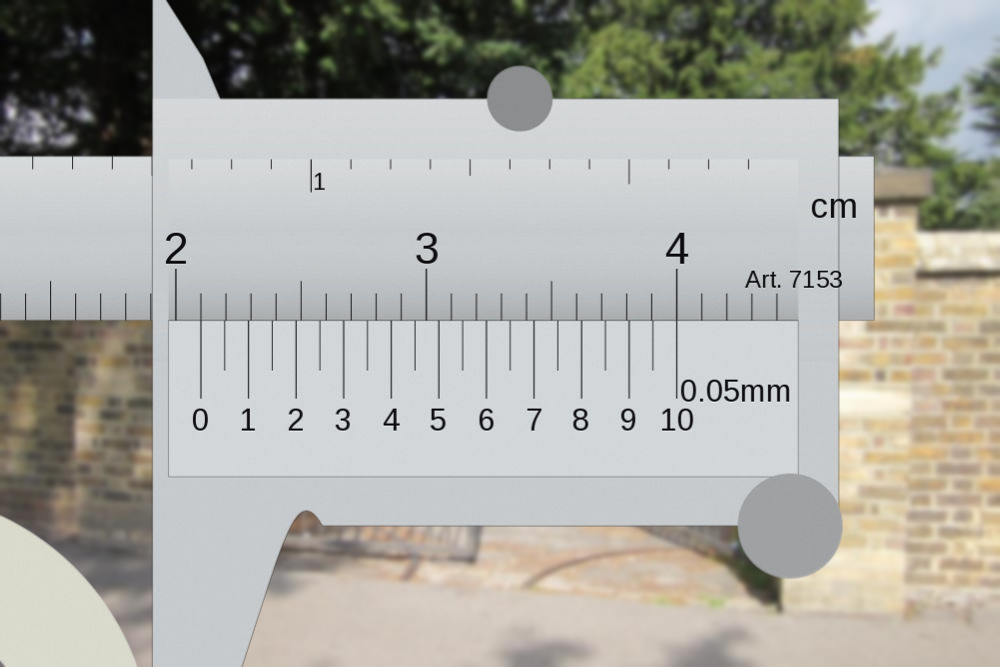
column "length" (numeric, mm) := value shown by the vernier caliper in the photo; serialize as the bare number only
21.00
